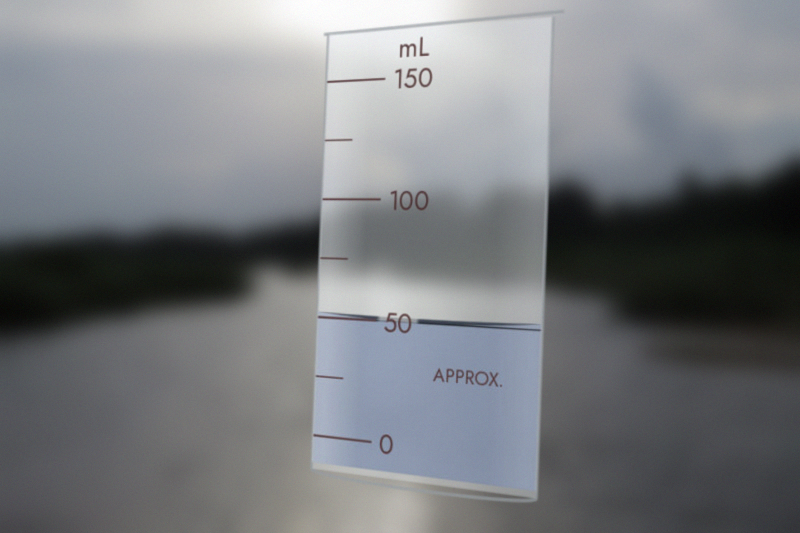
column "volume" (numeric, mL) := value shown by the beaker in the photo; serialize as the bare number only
50
